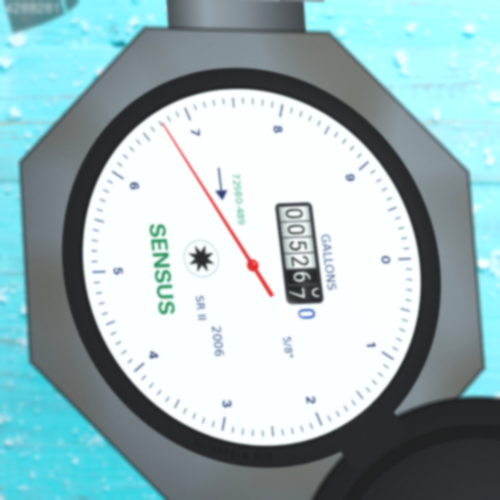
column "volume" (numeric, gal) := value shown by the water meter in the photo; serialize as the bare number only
52666.7
